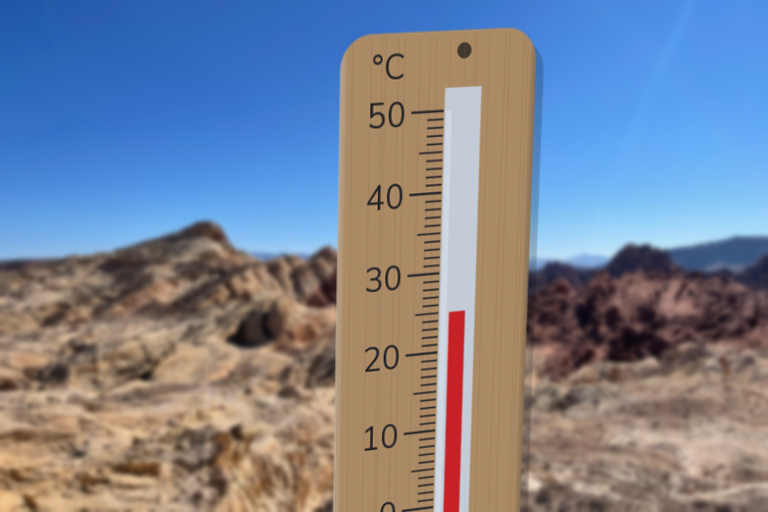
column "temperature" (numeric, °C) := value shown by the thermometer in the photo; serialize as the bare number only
25
